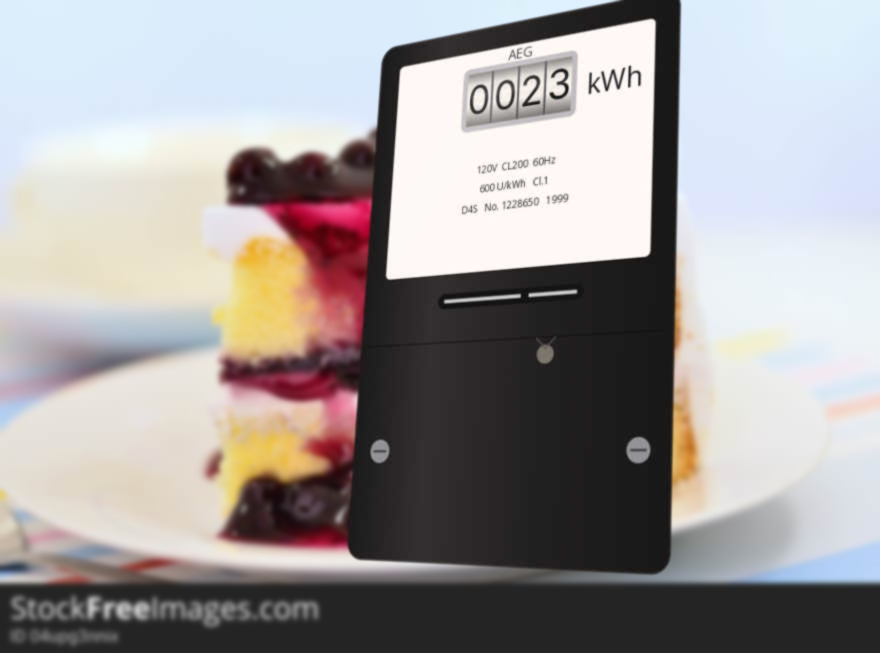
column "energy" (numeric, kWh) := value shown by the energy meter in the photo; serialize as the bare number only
23
